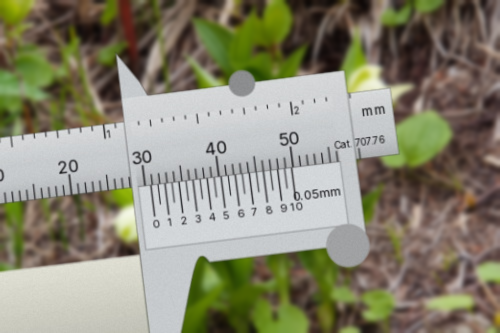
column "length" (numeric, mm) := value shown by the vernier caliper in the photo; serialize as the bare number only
30.8
